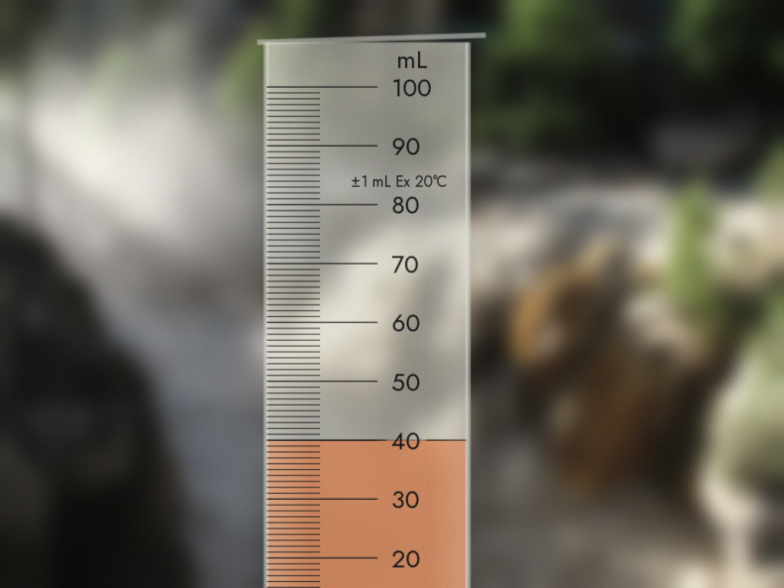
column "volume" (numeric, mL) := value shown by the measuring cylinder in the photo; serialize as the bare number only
40
